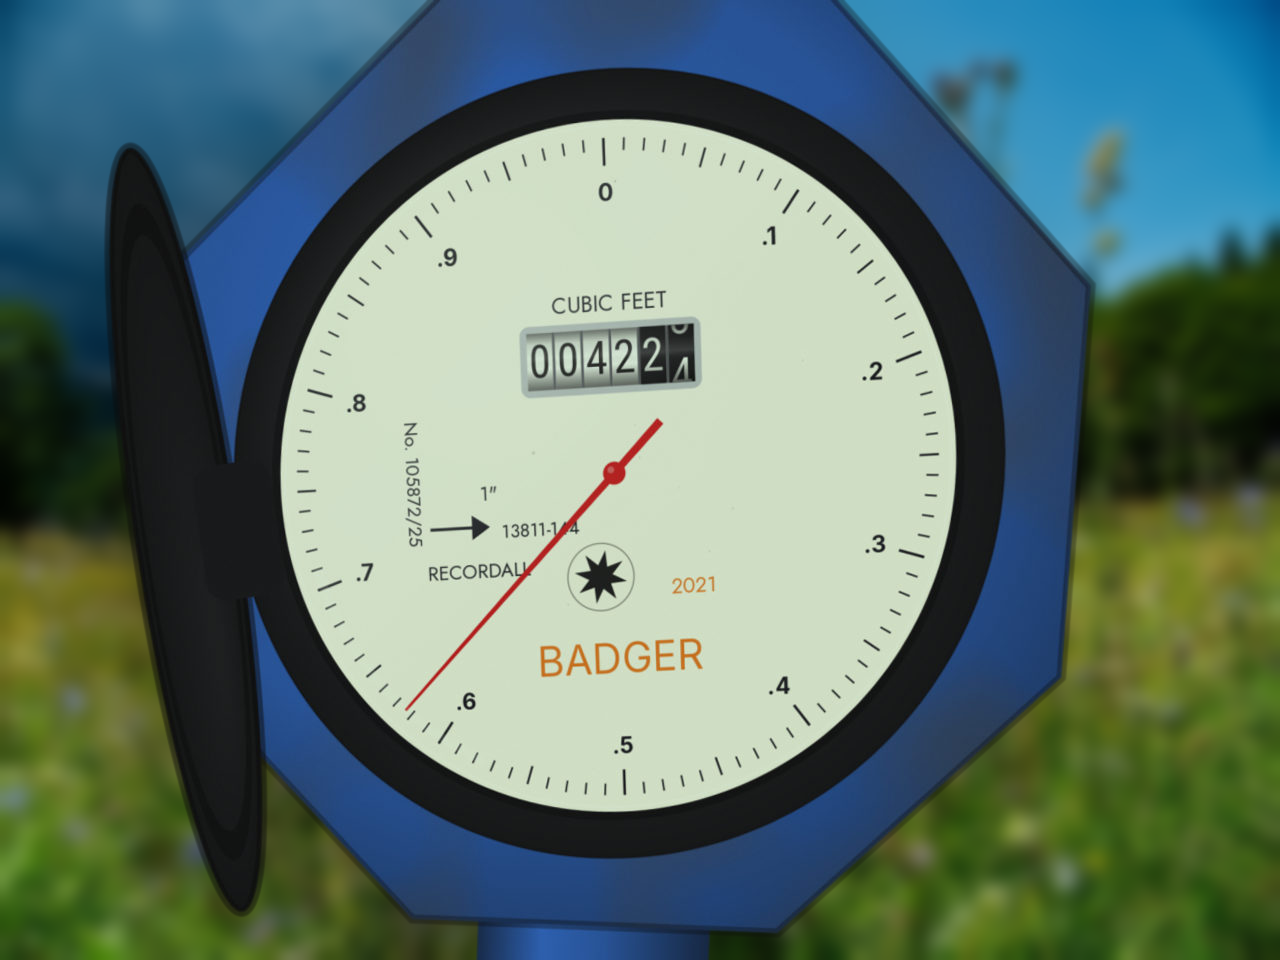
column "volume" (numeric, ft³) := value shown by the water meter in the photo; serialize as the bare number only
4223.62
